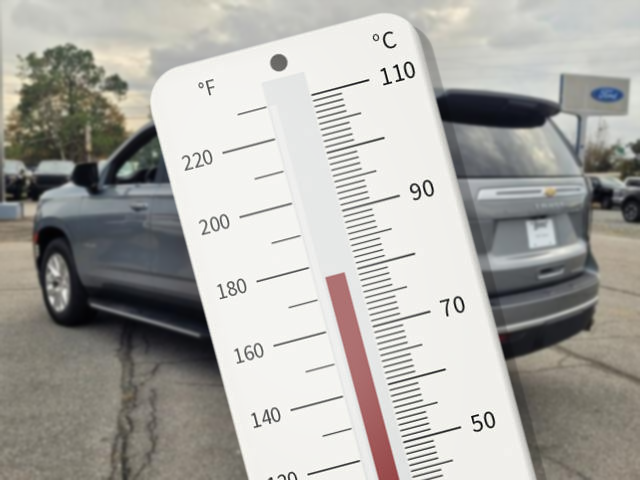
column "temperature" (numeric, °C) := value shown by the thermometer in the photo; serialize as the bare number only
80
